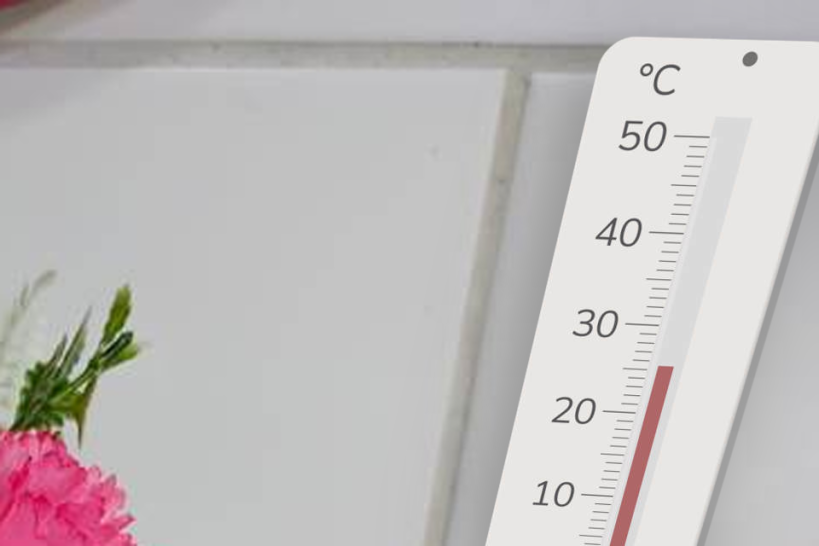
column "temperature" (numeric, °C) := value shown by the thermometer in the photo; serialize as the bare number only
25.5
